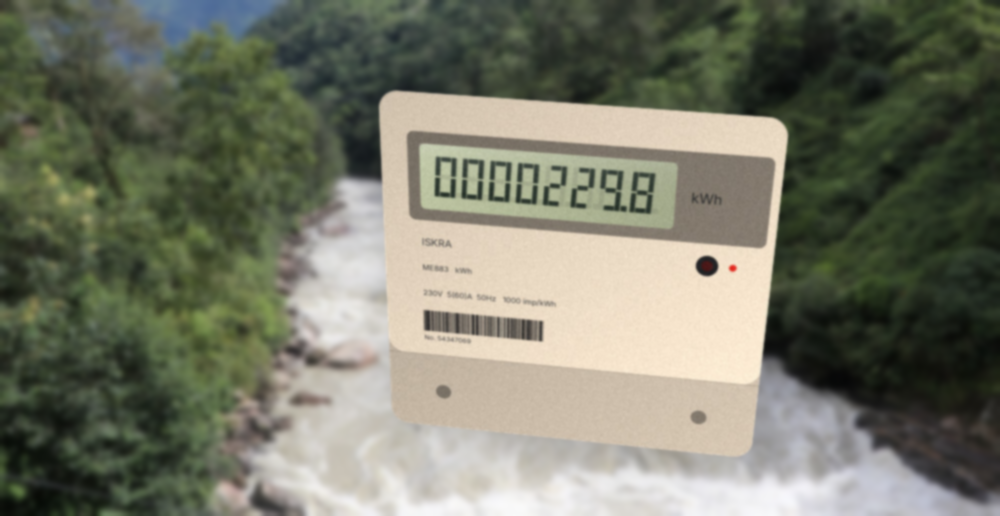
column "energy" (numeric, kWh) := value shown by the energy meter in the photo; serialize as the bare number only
229.8
